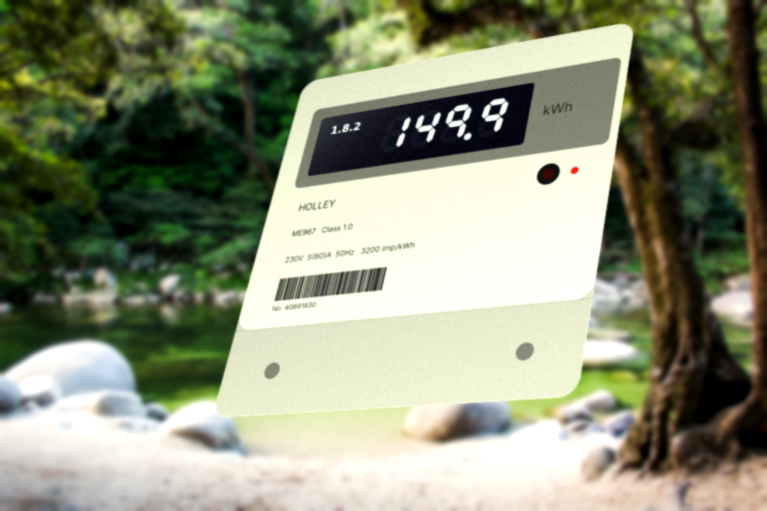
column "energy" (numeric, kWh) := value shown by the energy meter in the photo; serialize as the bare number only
149.9
